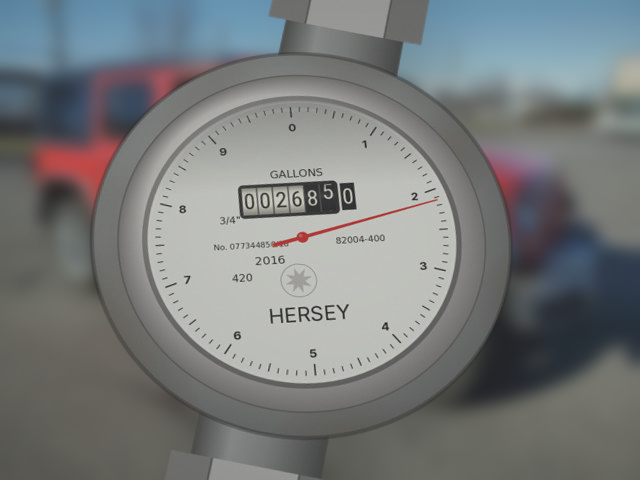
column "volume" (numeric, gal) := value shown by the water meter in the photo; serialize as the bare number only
26852.1
